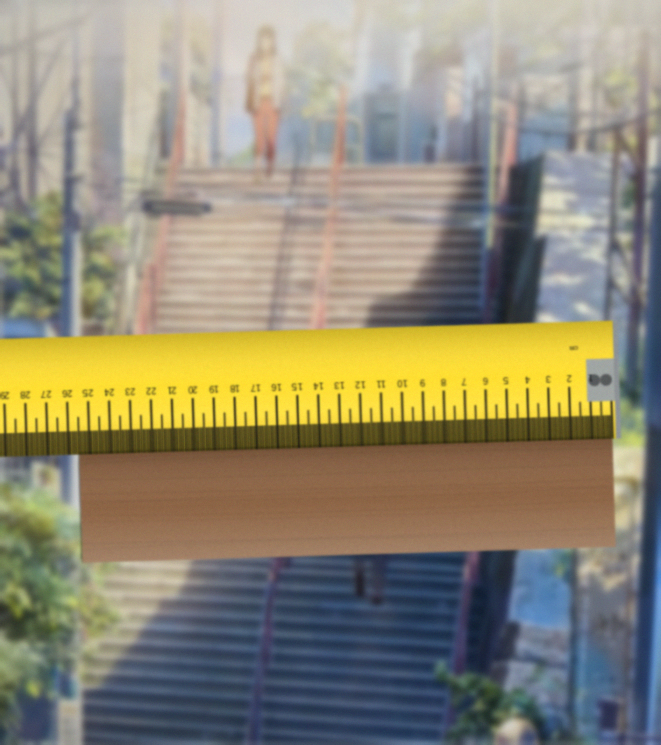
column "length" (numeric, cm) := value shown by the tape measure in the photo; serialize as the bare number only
25.5
